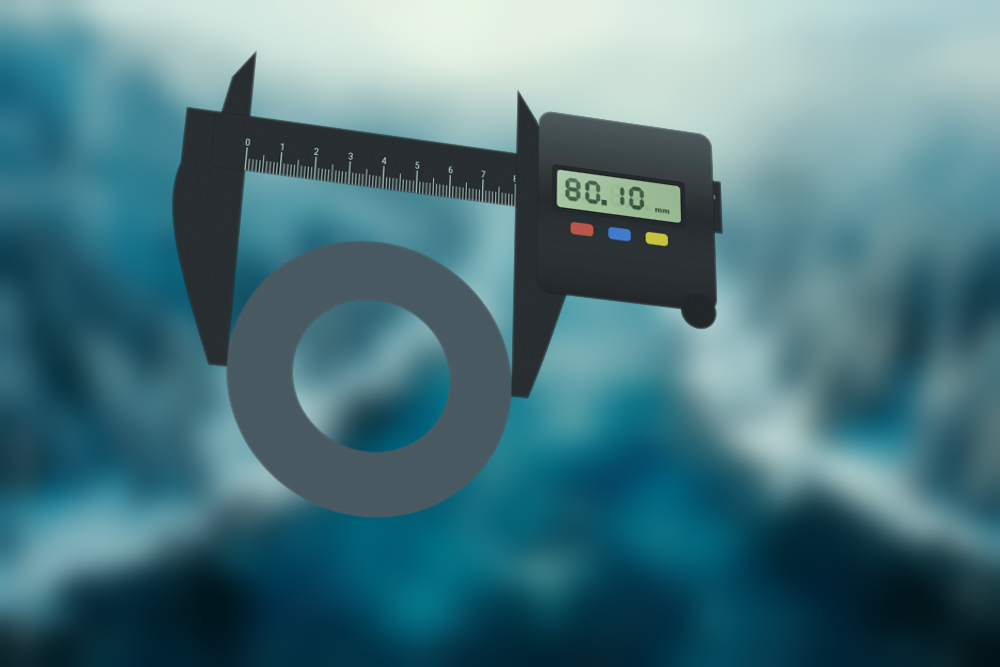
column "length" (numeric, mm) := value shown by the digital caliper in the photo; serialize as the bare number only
80.10
